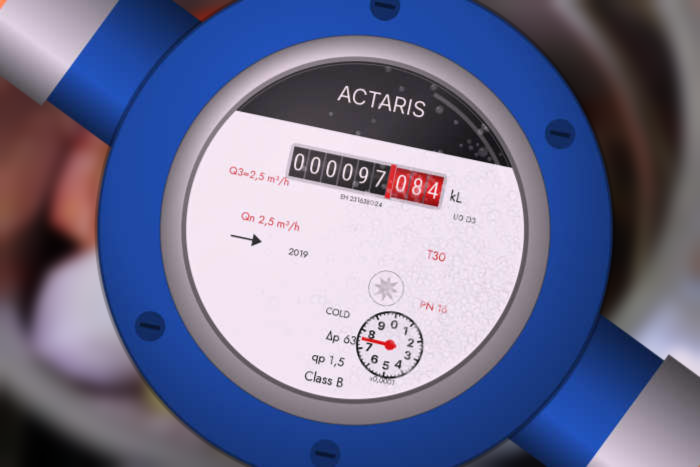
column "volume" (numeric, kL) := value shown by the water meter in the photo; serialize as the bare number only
97.0847
